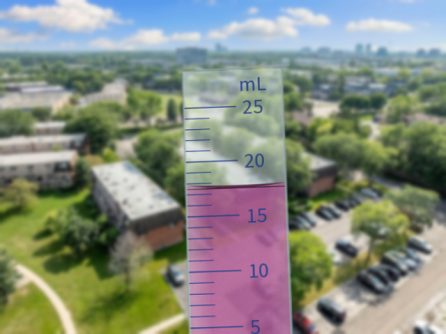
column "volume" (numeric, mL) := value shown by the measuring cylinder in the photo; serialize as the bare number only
17.5
